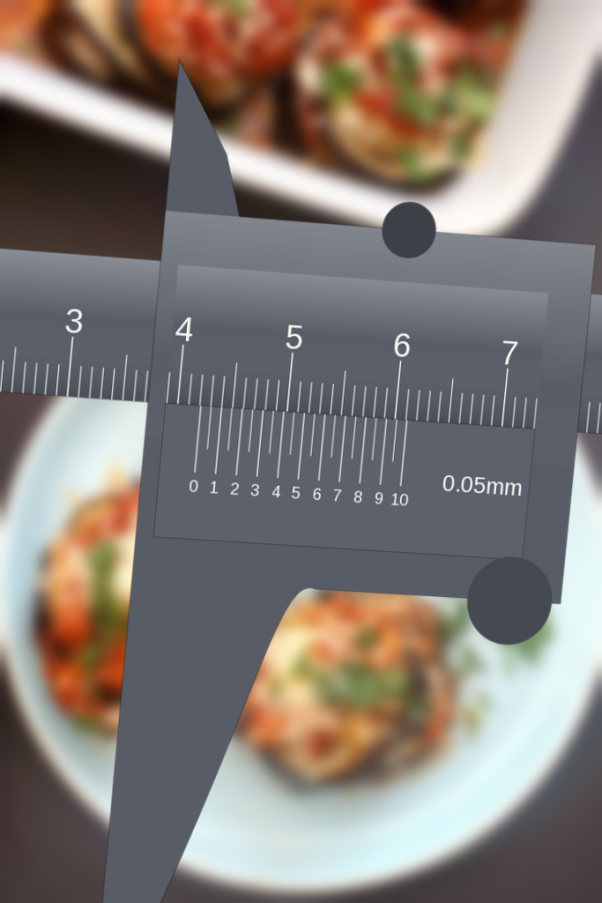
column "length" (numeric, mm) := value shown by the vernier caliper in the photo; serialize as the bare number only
42.1
